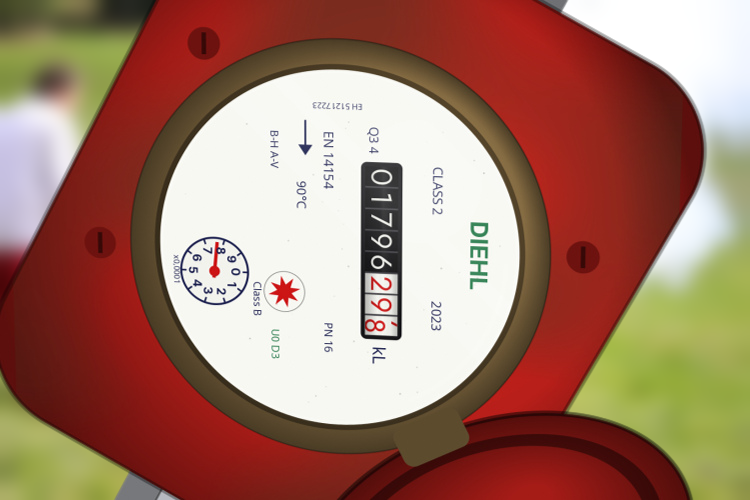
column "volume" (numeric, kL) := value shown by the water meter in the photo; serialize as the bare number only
1796.2977
